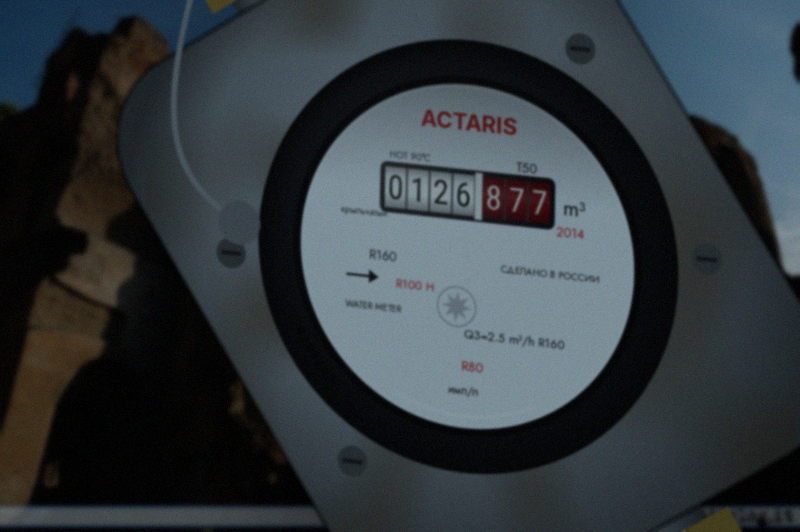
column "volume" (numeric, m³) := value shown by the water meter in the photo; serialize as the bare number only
126.877
